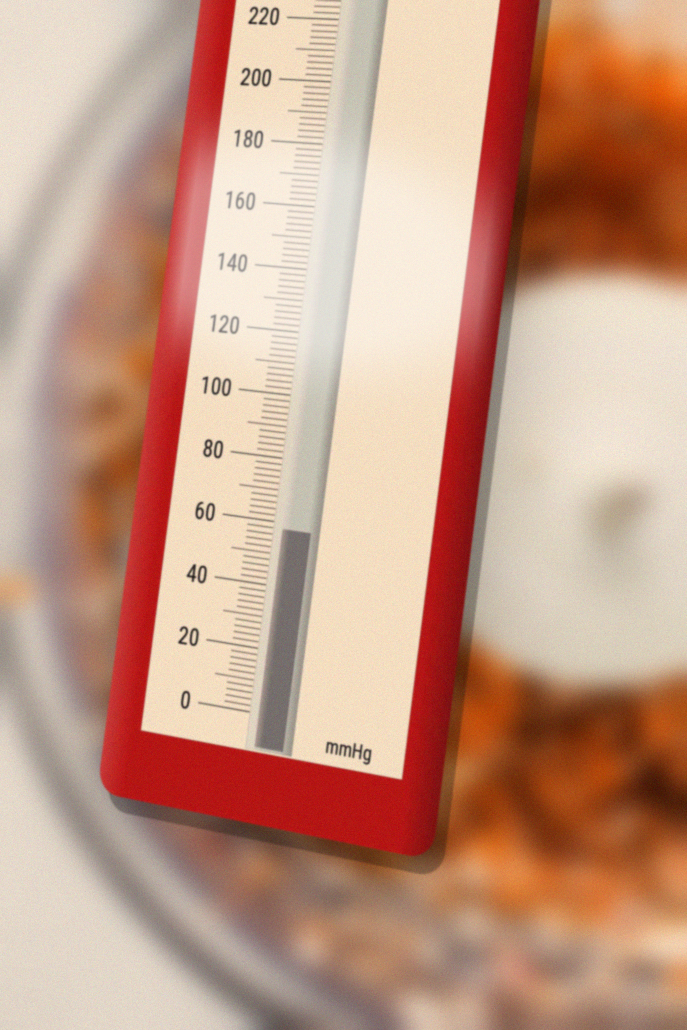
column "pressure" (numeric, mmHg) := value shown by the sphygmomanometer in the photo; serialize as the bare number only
58
